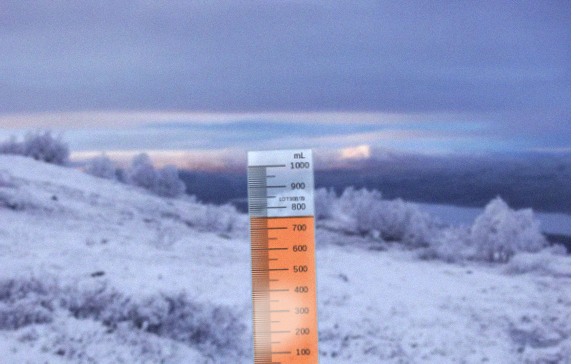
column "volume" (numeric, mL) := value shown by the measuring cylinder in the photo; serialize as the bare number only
750
